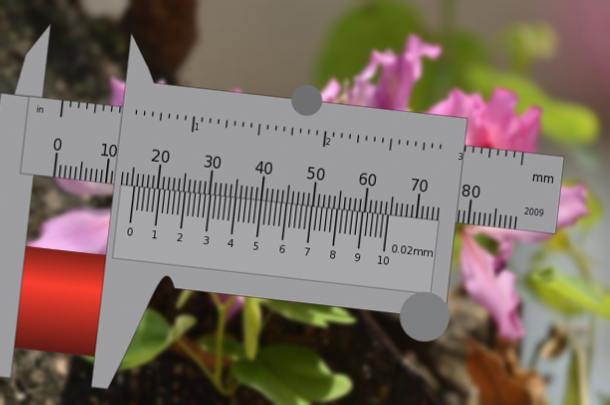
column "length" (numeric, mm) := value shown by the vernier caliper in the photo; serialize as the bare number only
15.5
